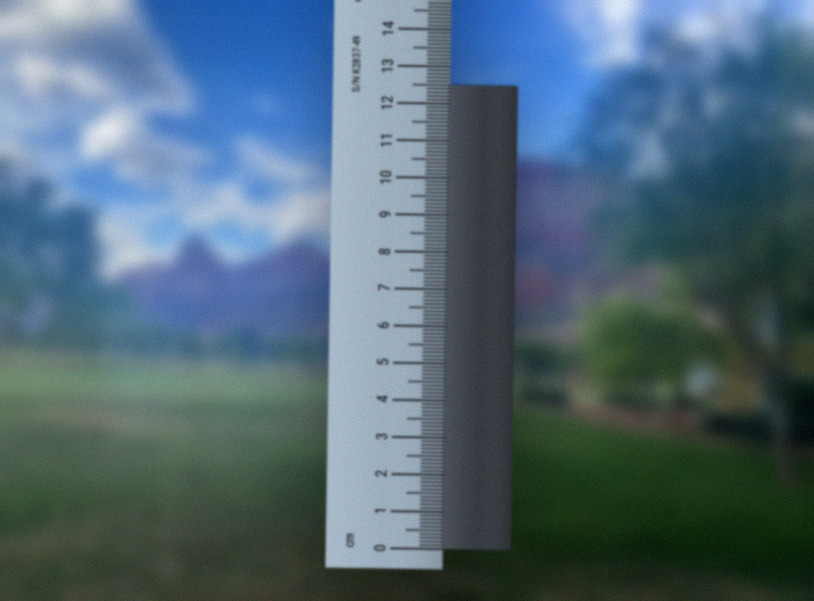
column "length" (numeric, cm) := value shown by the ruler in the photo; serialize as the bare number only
12.5
